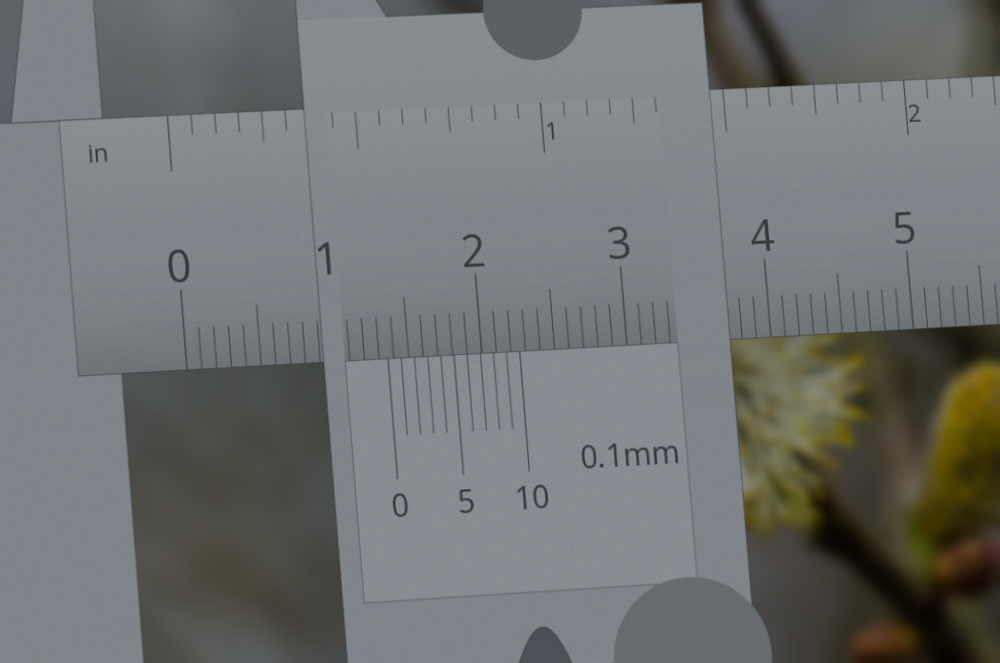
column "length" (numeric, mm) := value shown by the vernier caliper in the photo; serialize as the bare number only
13.6
